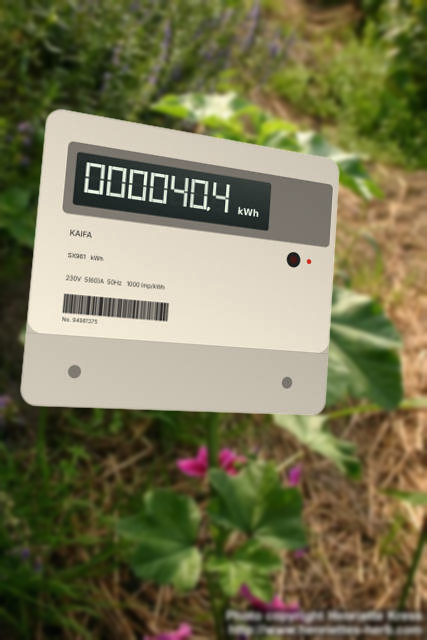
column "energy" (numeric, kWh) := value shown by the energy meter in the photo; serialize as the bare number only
40.4
